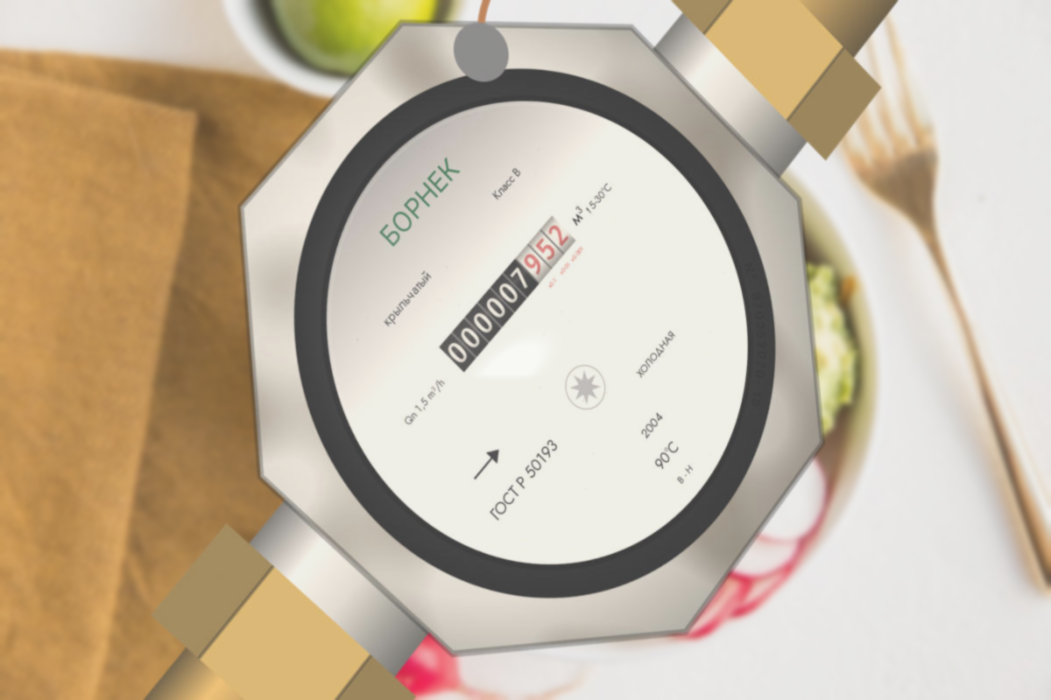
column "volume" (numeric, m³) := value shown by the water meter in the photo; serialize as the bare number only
7.952
